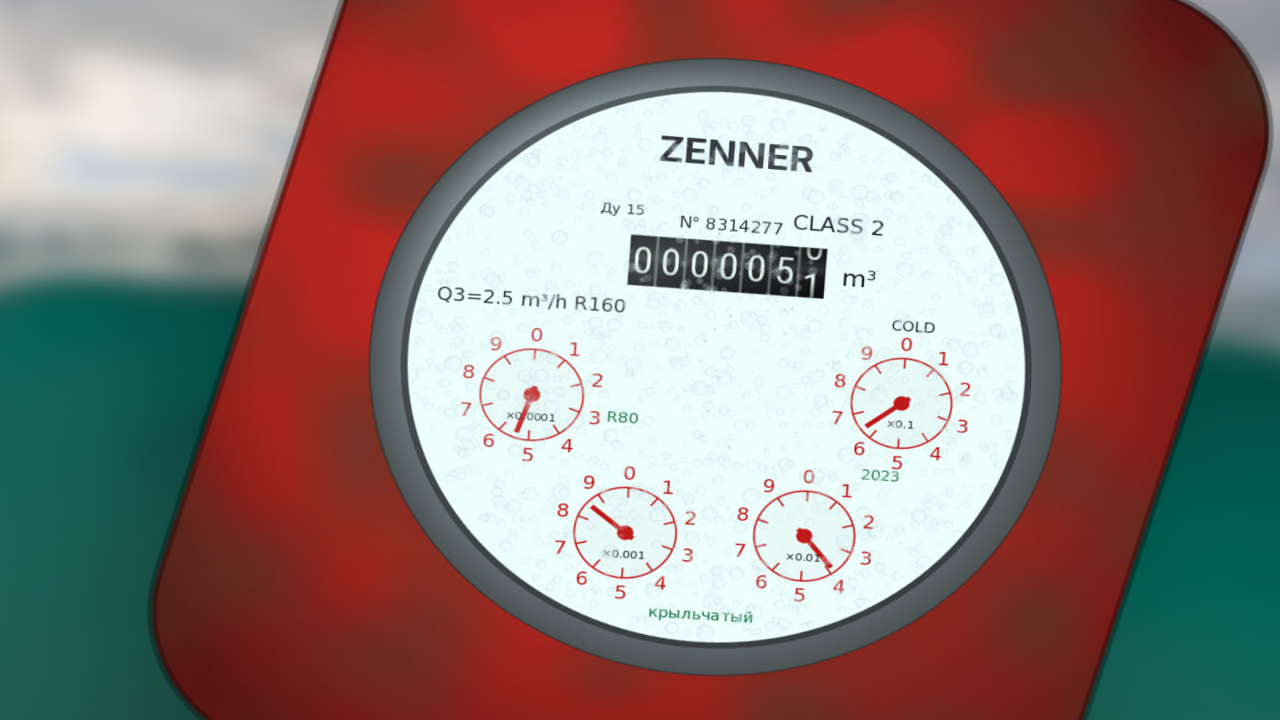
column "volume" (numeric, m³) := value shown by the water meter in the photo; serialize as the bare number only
50.6385
